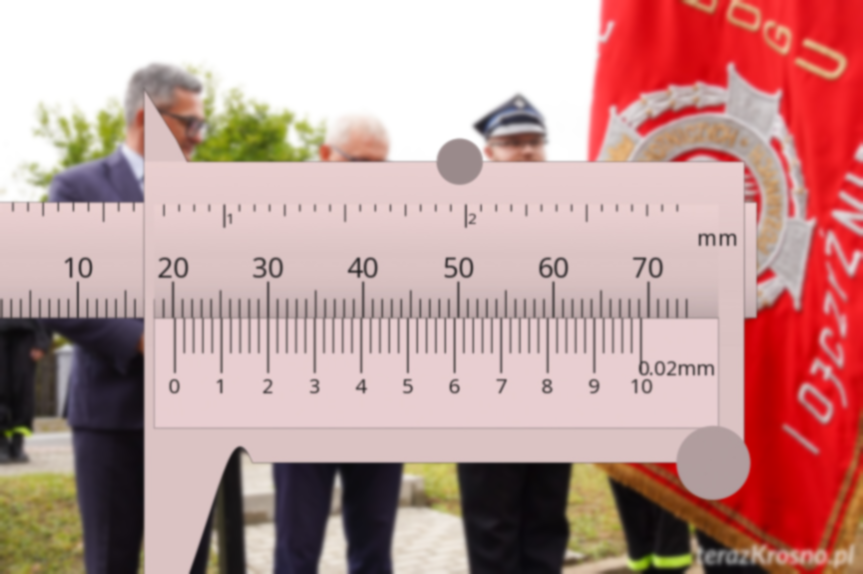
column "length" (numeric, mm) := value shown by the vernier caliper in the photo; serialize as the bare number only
20.2
